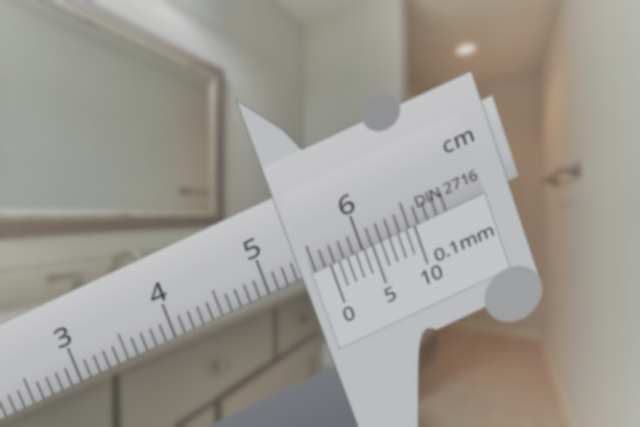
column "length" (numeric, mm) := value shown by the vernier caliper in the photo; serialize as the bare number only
56.6
